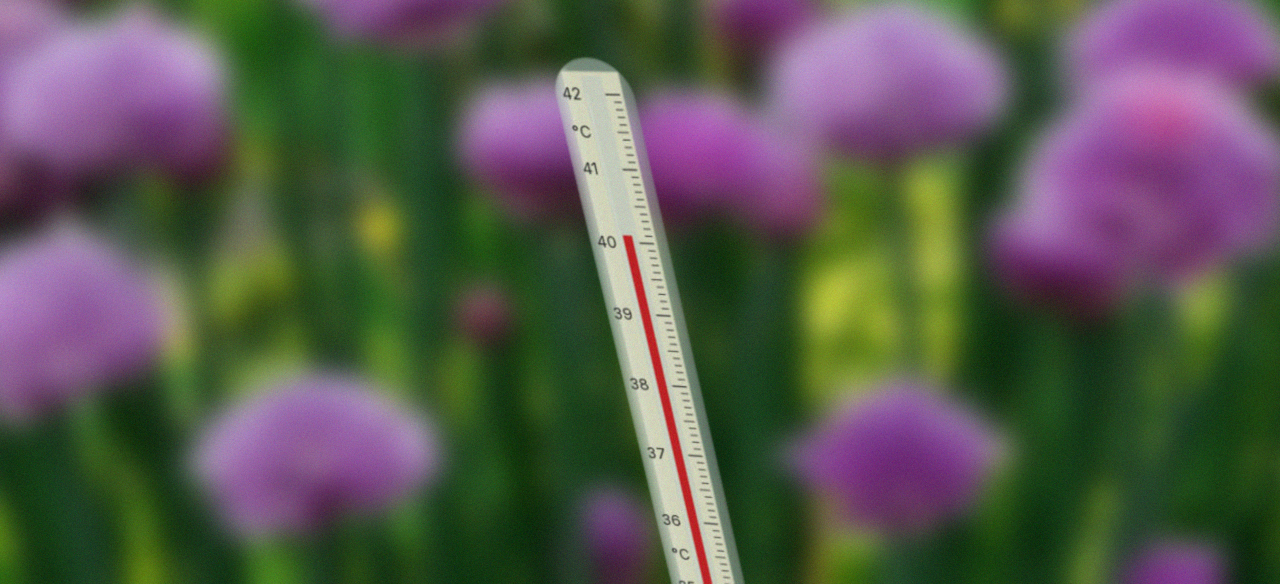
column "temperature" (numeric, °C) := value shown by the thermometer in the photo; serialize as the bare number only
40.1
